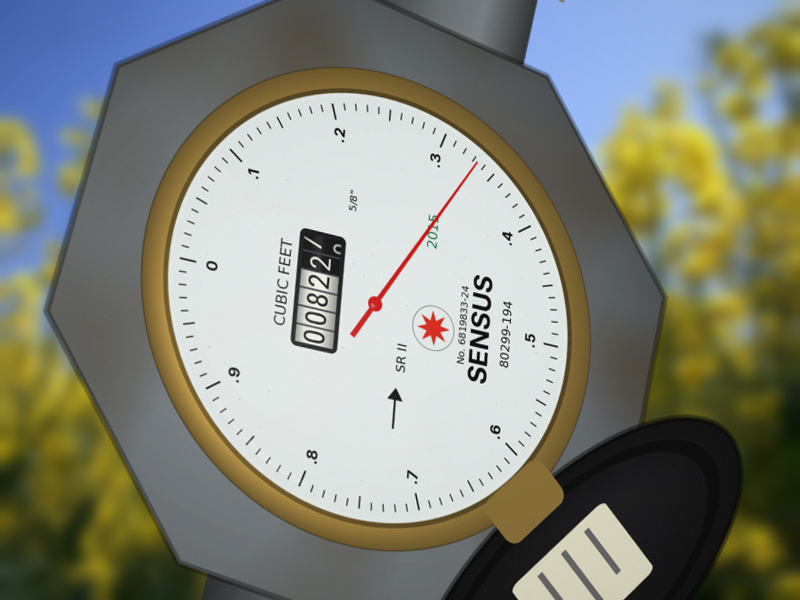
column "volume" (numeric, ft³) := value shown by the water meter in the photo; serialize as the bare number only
8227.33
